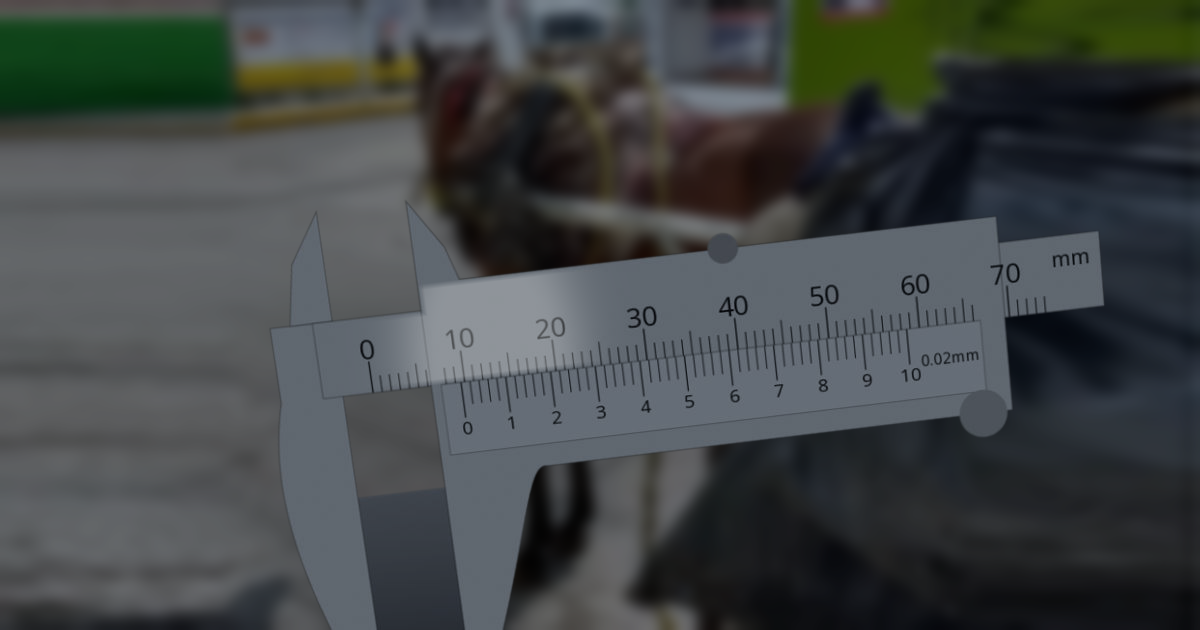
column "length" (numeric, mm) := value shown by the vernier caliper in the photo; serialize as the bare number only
9.6
